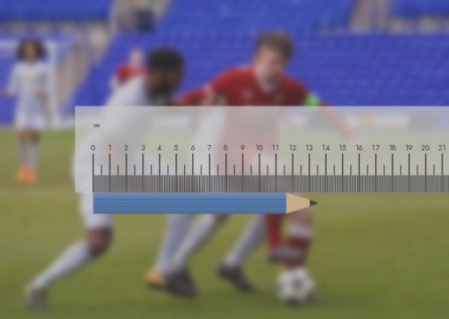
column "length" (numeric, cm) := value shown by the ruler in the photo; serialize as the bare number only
13.5
